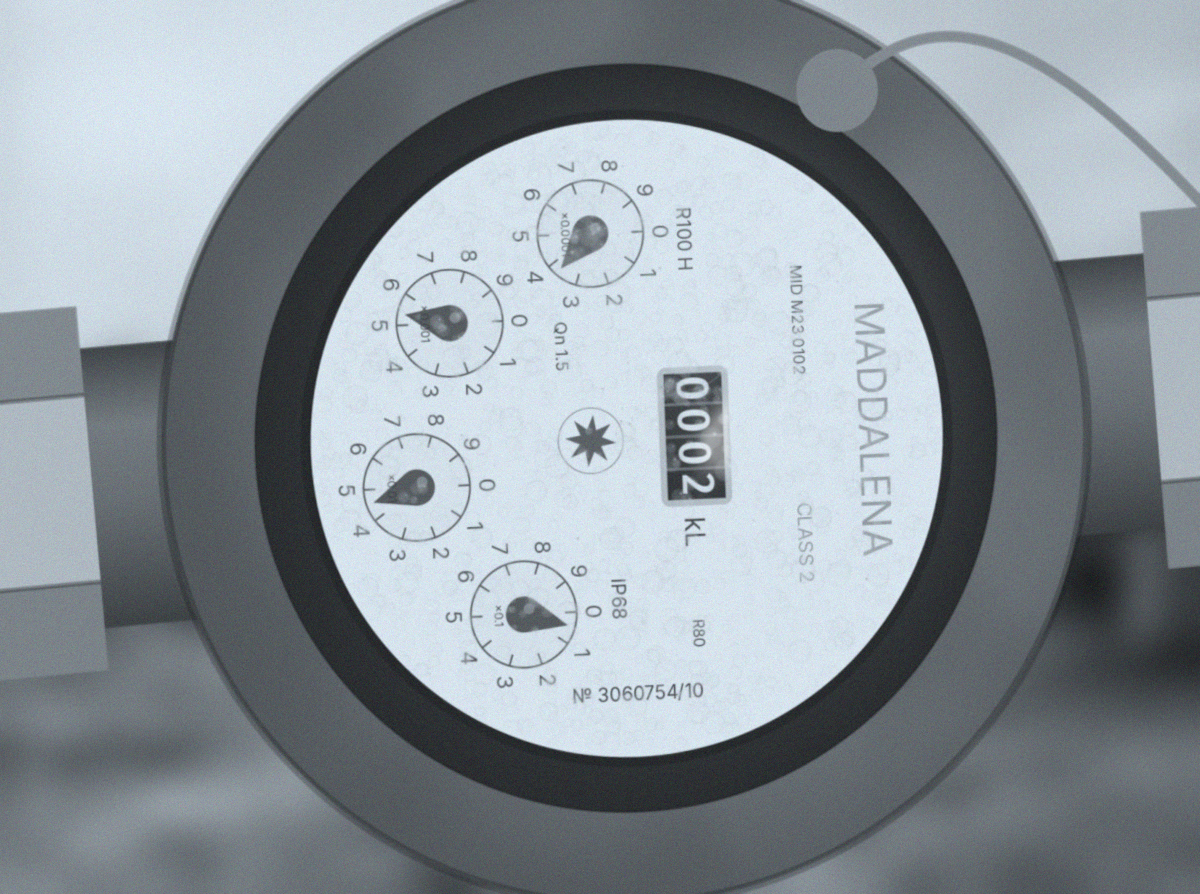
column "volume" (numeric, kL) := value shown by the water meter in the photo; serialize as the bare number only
2.0453
